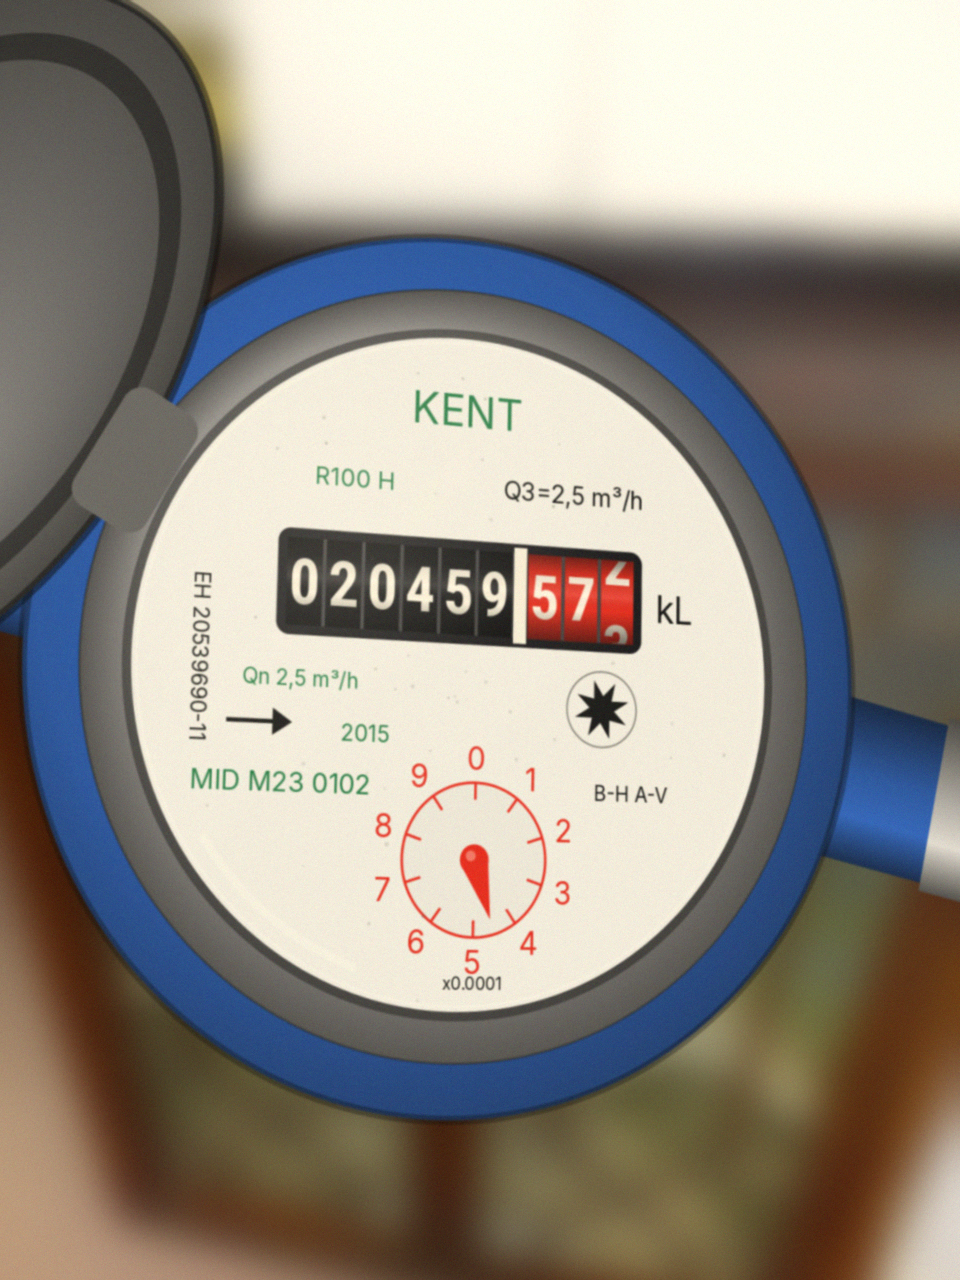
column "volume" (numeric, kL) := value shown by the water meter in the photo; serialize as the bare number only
20459.5724
